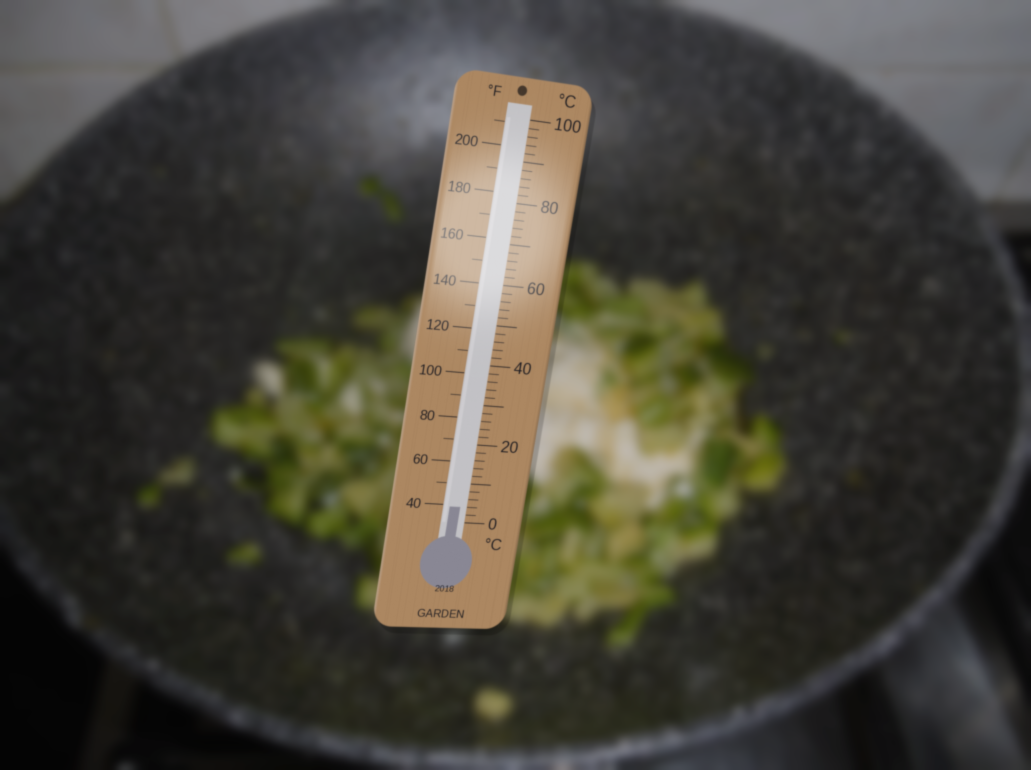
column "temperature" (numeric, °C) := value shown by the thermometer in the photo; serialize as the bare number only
4
